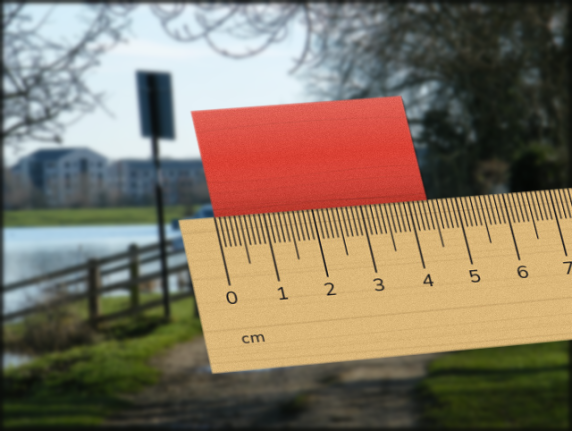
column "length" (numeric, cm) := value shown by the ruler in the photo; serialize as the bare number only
4.4
